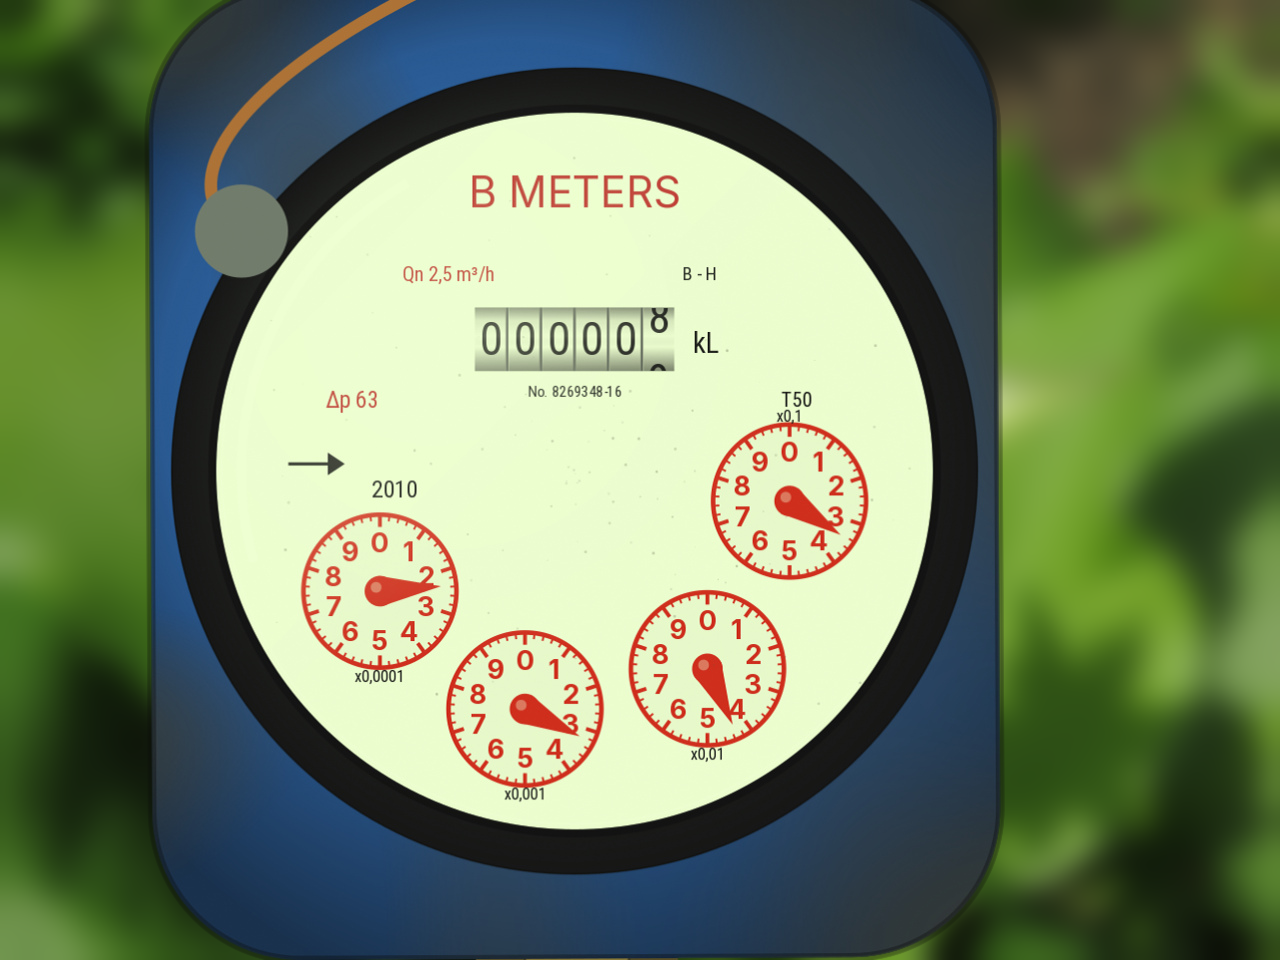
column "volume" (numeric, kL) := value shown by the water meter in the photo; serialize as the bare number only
8.3432
